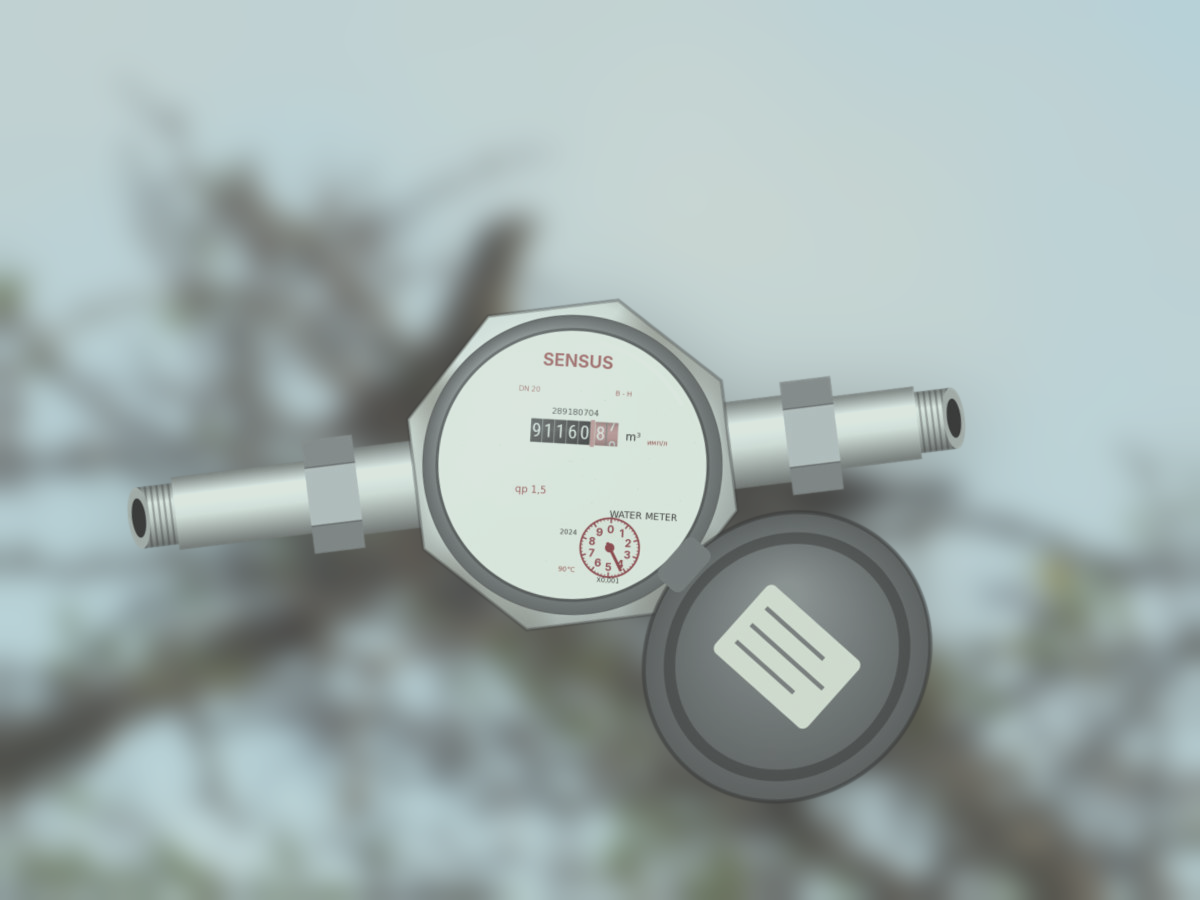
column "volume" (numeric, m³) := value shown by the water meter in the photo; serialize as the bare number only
91160.874
